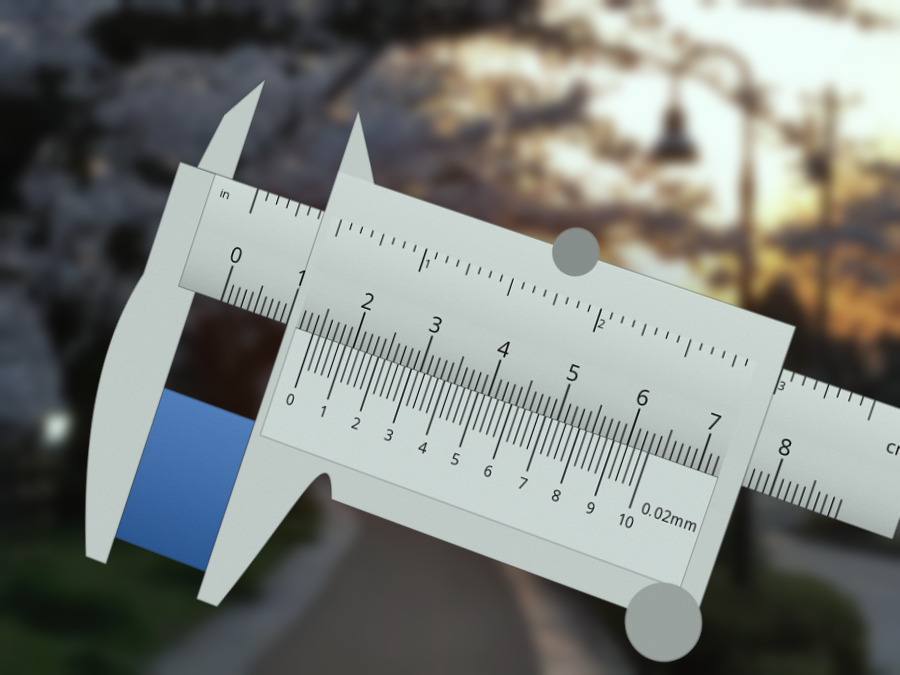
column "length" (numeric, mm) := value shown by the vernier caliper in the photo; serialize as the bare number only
14.0
